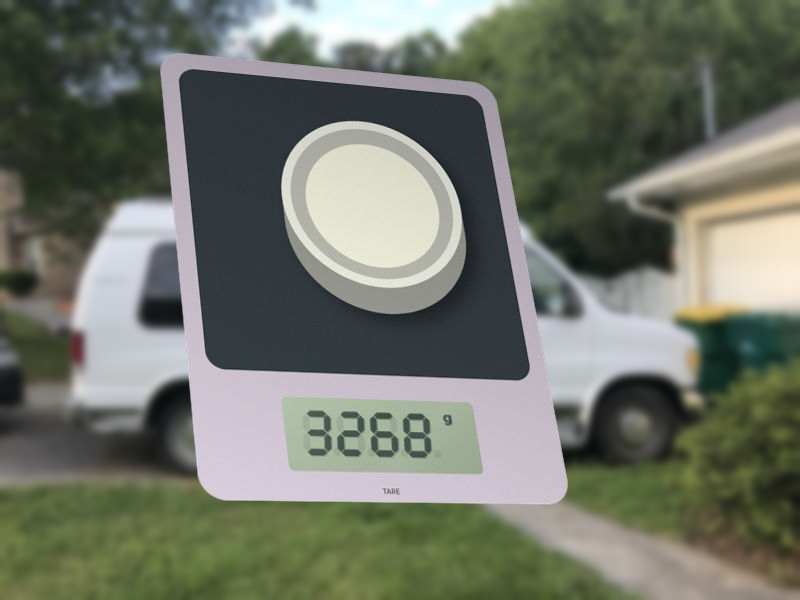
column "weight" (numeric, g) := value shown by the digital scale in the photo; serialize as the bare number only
3268
